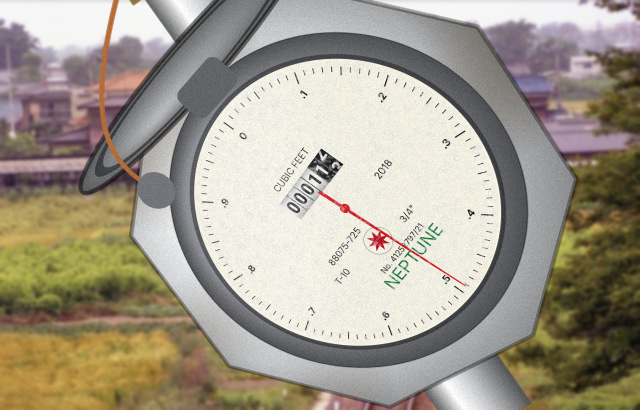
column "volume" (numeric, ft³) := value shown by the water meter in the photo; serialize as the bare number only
112.49
